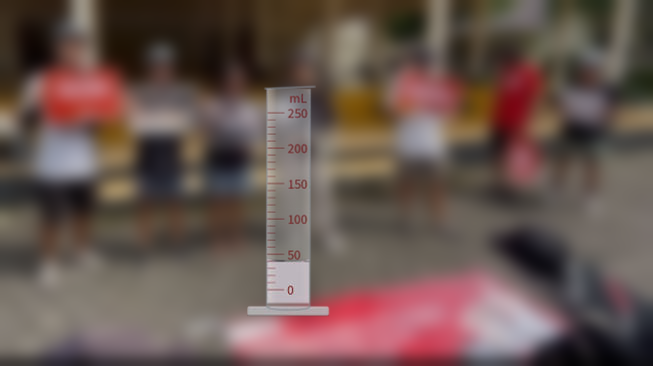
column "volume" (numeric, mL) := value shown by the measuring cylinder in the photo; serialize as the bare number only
40
